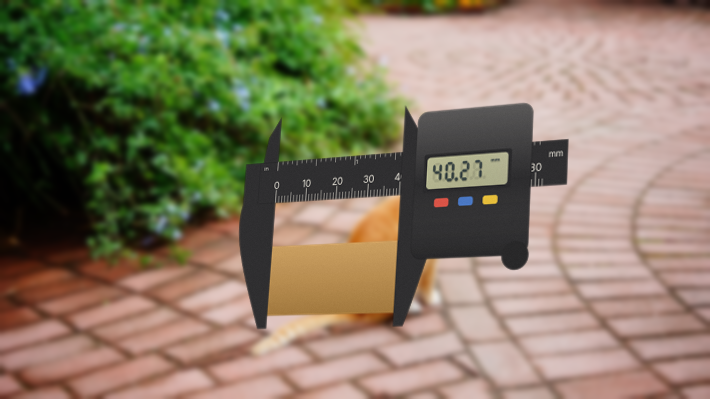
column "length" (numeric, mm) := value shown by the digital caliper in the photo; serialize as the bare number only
40.27
